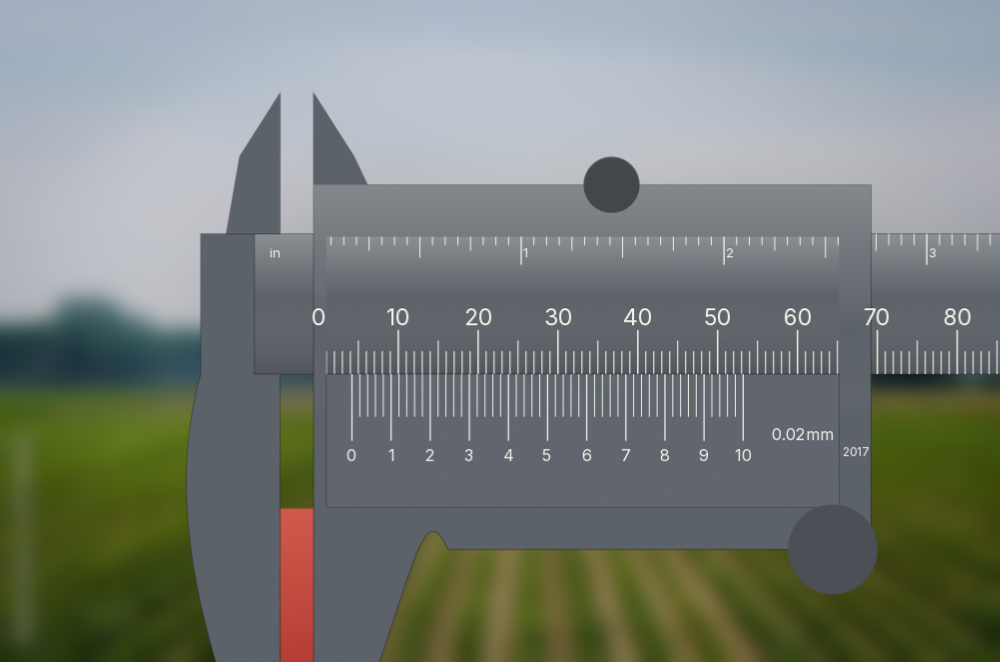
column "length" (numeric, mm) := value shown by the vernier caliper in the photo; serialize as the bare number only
4.2
